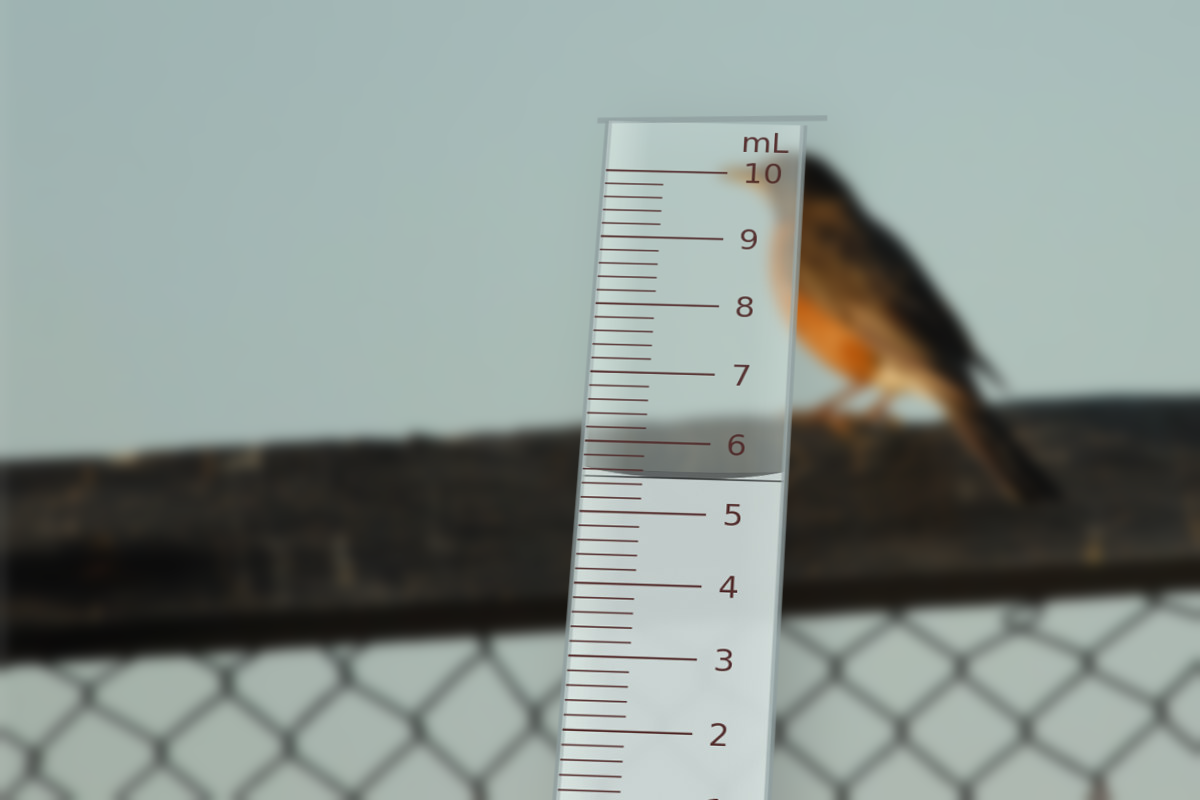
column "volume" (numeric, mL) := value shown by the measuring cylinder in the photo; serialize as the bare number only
5.5
